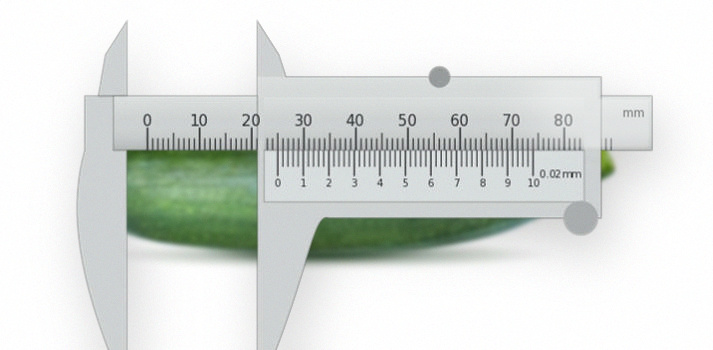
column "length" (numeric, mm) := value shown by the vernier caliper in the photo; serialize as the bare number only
25.0
